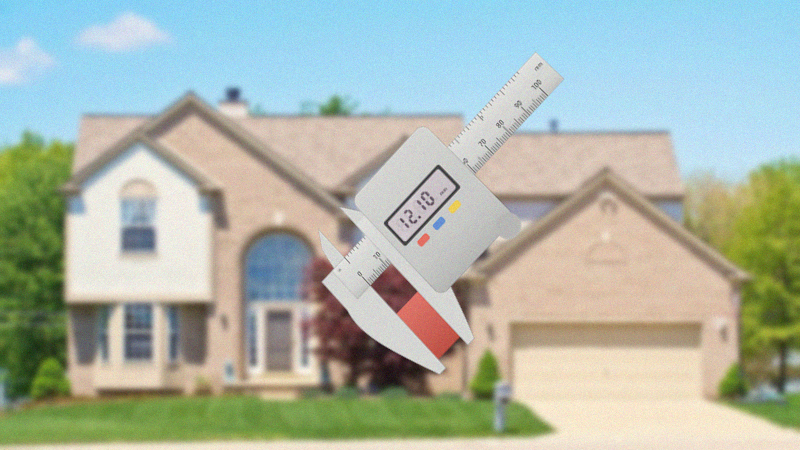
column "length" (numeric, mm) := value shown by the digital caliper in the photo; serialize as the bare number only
12.10
